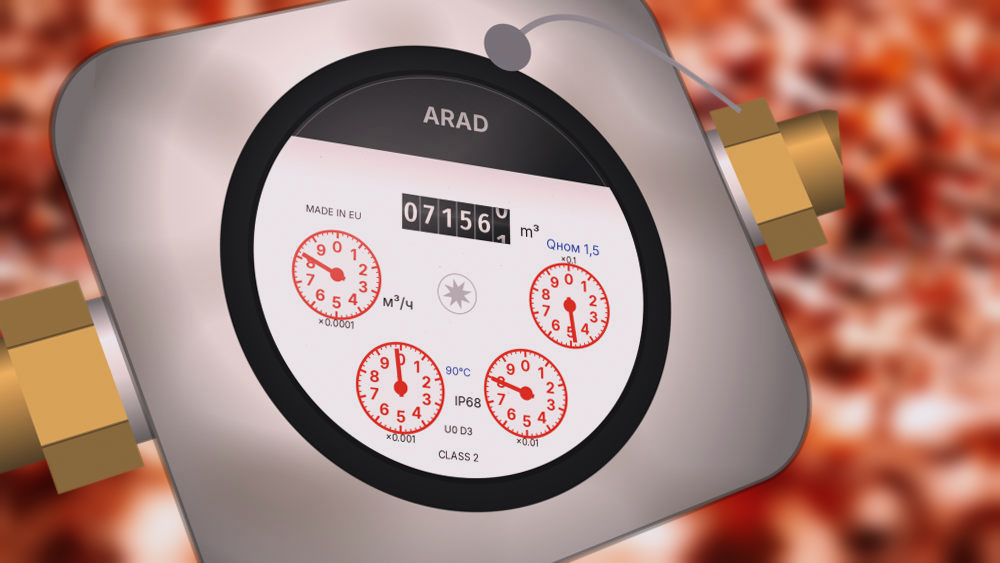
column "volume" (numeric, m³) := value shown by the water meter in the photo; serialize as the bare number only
71560.4798
